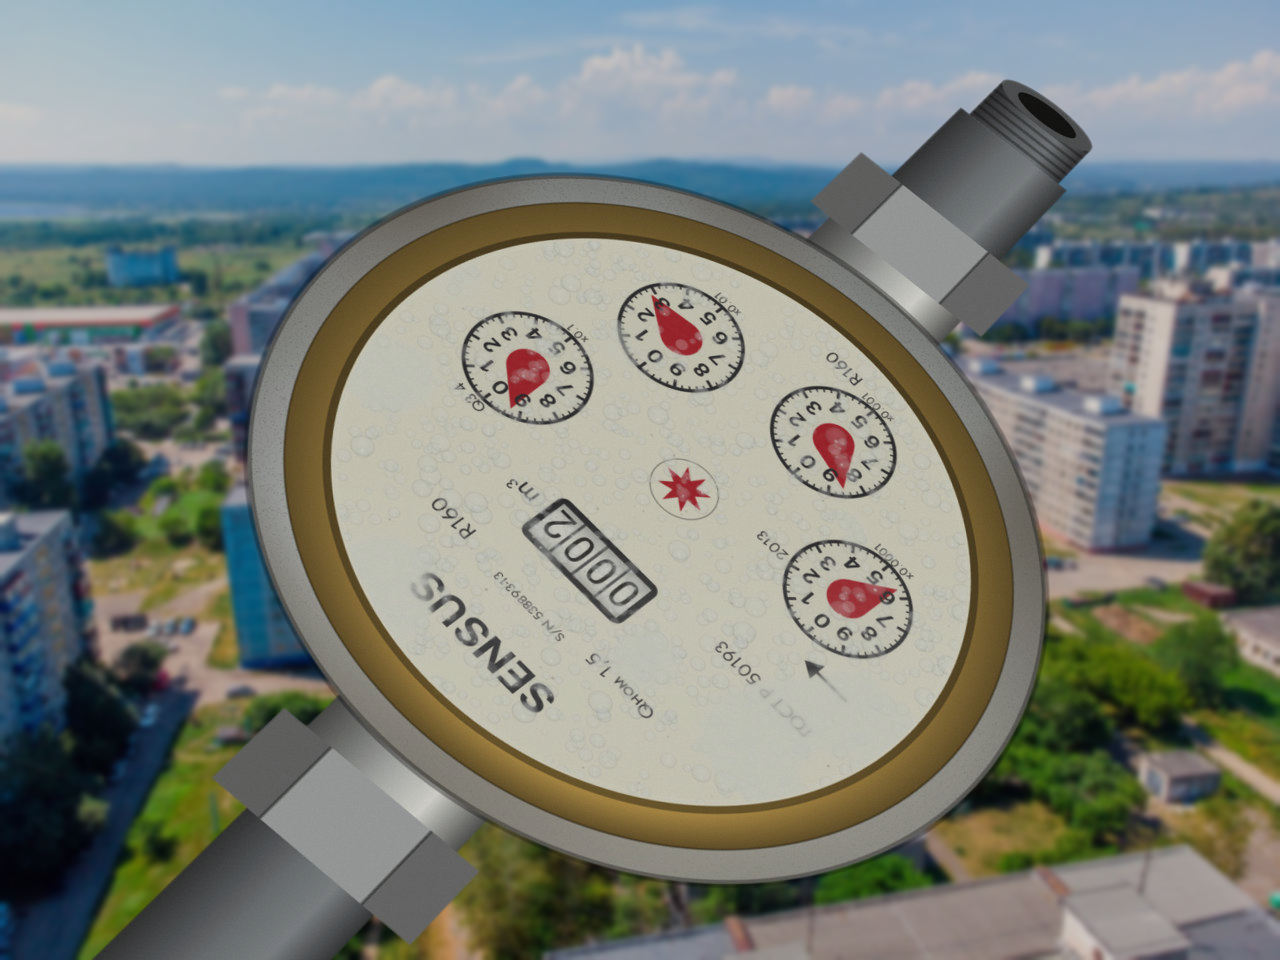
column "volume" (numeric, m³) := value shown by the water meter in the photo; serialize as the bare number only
1.9285
